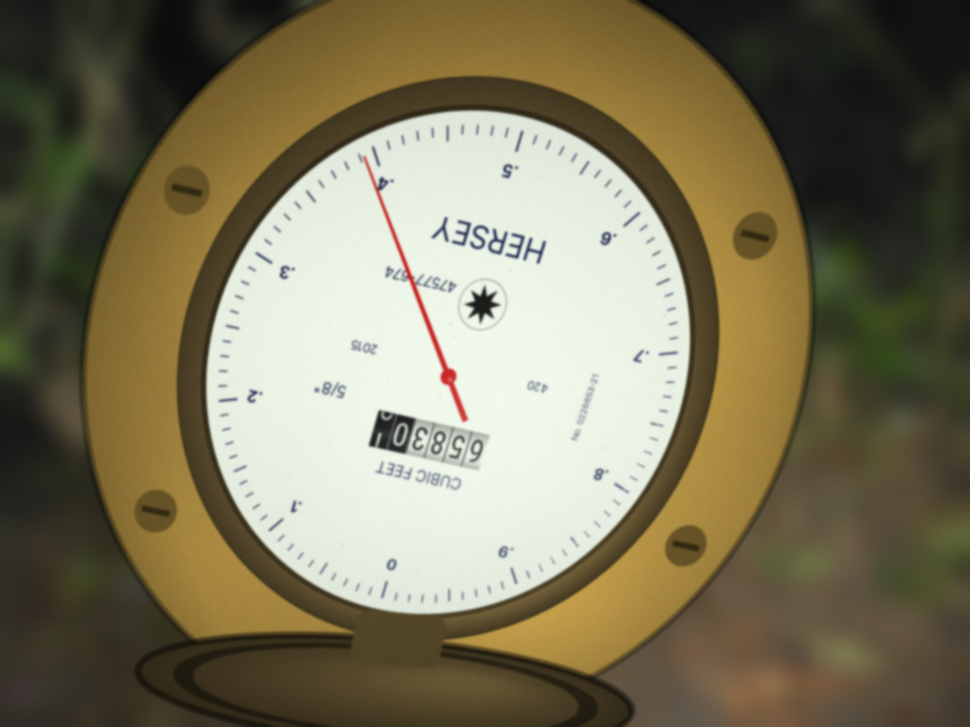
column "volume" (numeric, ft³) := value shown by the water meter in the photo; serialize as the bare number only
658301.39
